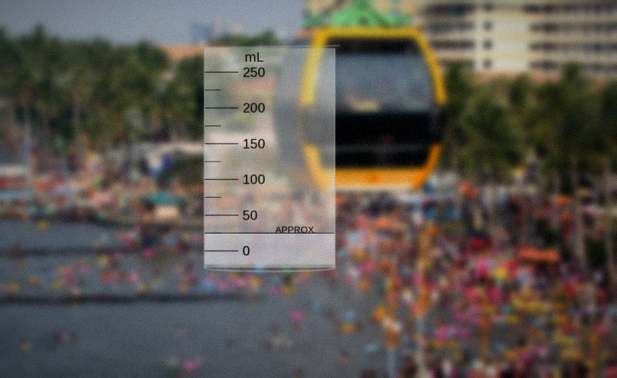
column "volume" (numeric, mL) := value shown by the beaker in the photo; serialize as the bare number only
25
